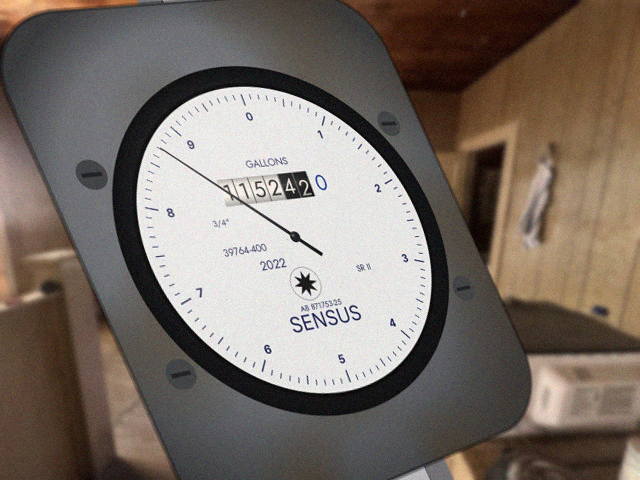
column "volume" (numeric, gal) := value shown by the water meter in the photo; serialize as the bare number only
1152418.7
